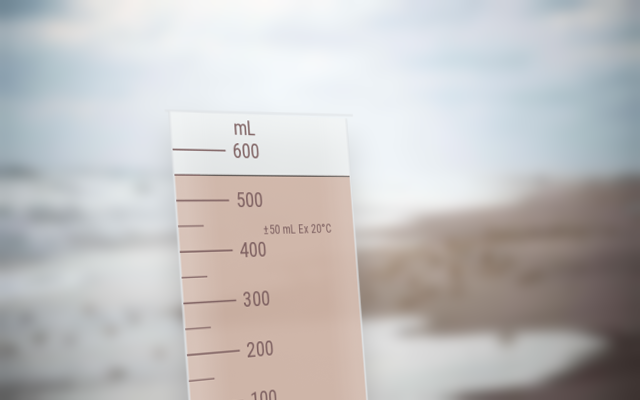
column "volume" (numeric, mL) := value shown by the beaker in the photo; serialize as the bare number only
550
